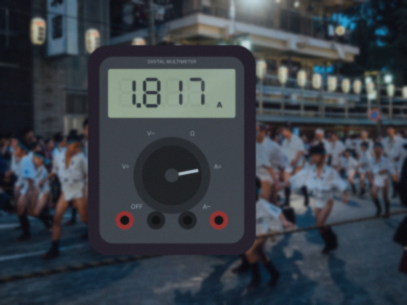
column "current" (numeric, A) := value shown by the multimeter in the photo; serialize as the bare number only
1.817
